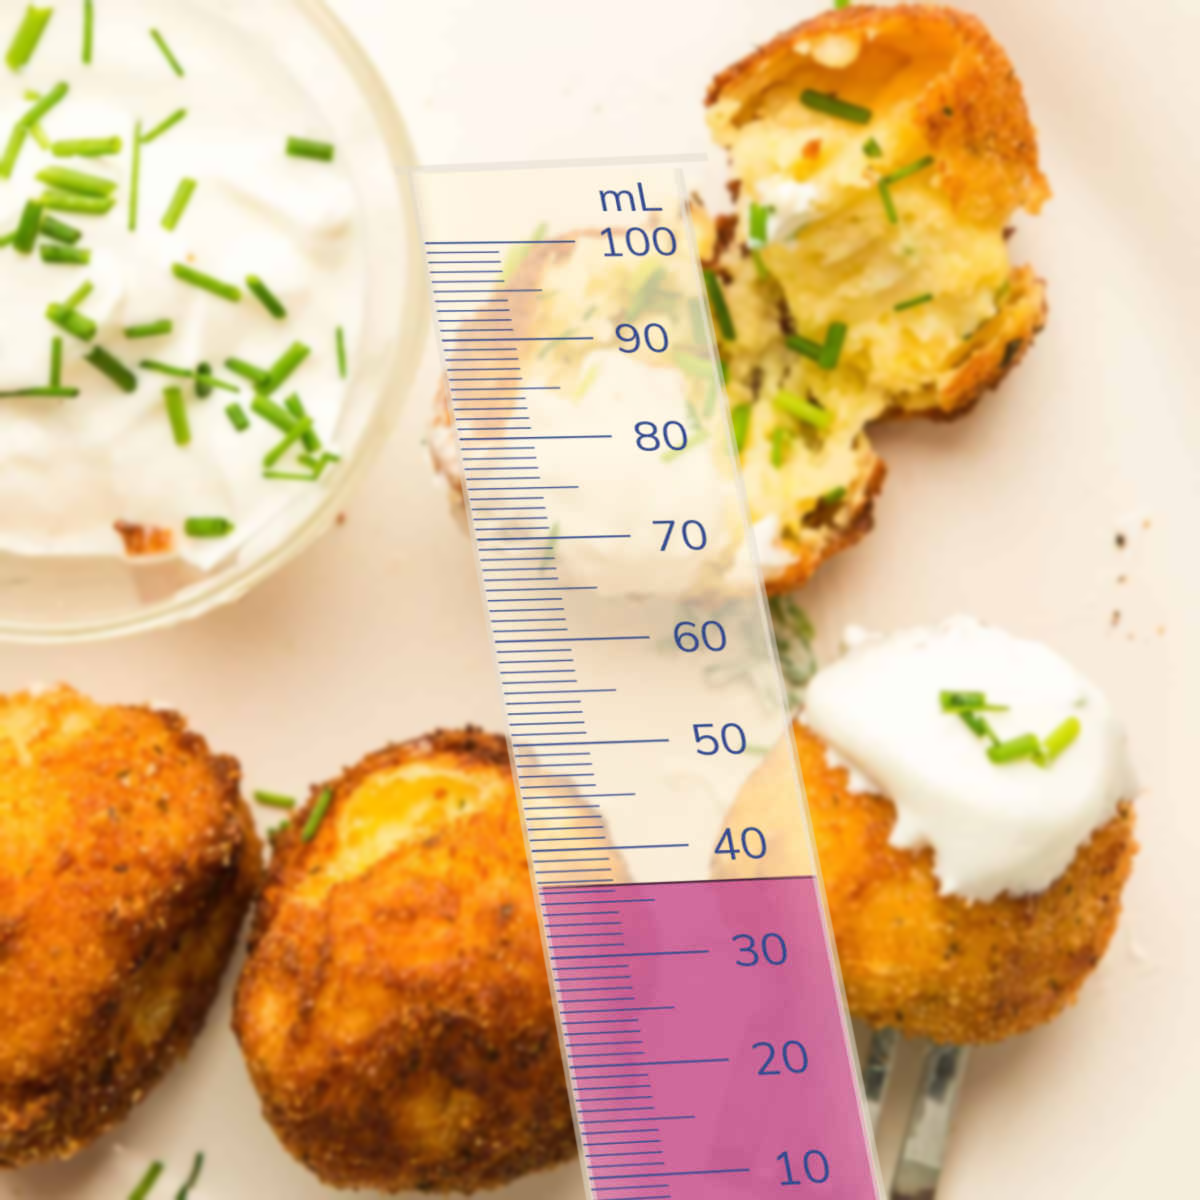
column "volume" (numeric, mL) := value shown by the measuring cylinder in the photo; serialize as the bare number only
36.5
